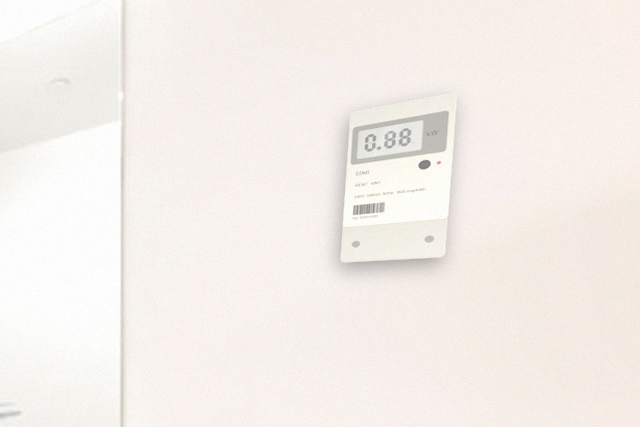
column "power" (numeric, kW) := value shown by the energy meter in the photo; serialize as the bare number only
0.88
